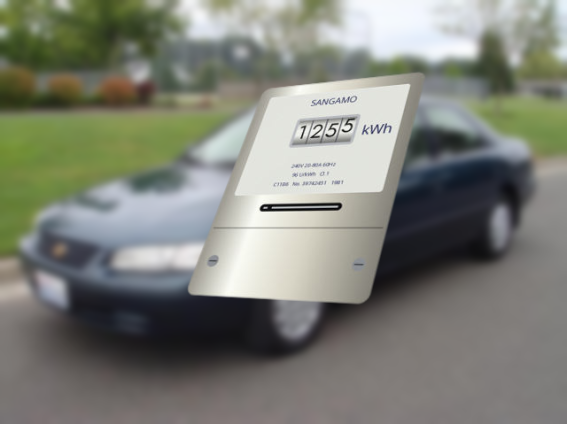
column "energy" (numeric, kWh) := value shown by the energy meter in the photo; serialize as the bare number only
1255
